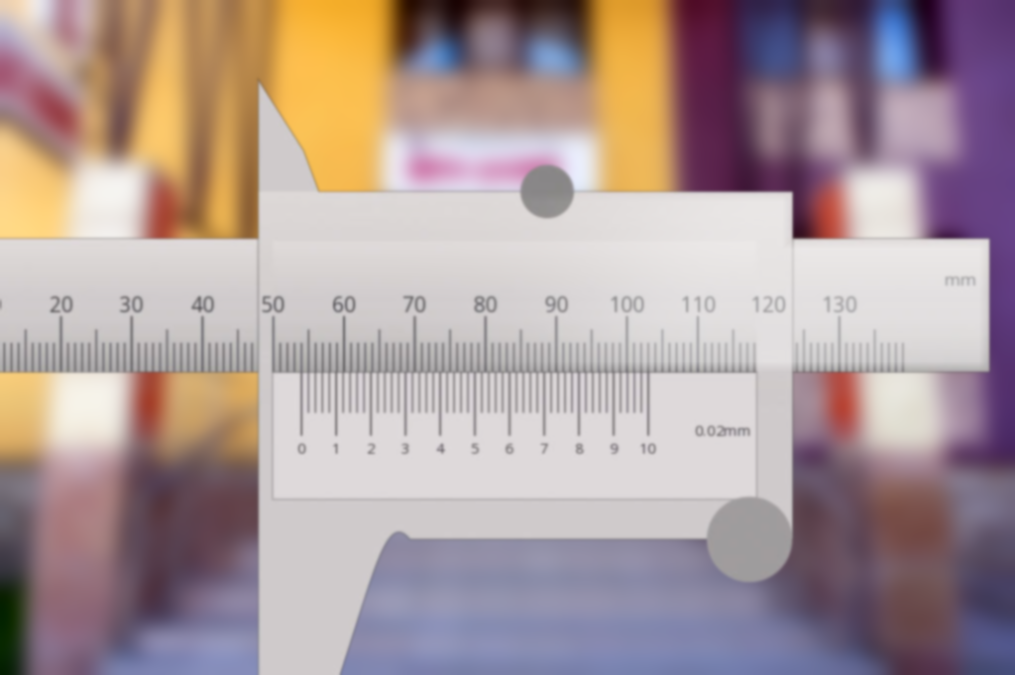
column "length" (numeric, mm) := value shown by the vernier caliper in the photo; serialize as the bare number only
54.0
